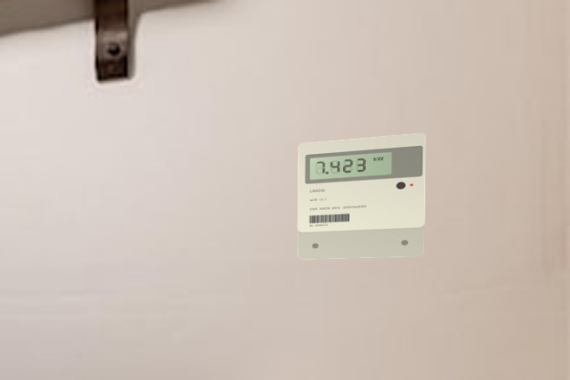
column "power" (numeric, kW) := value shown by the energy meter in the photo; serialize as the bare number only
7.423
